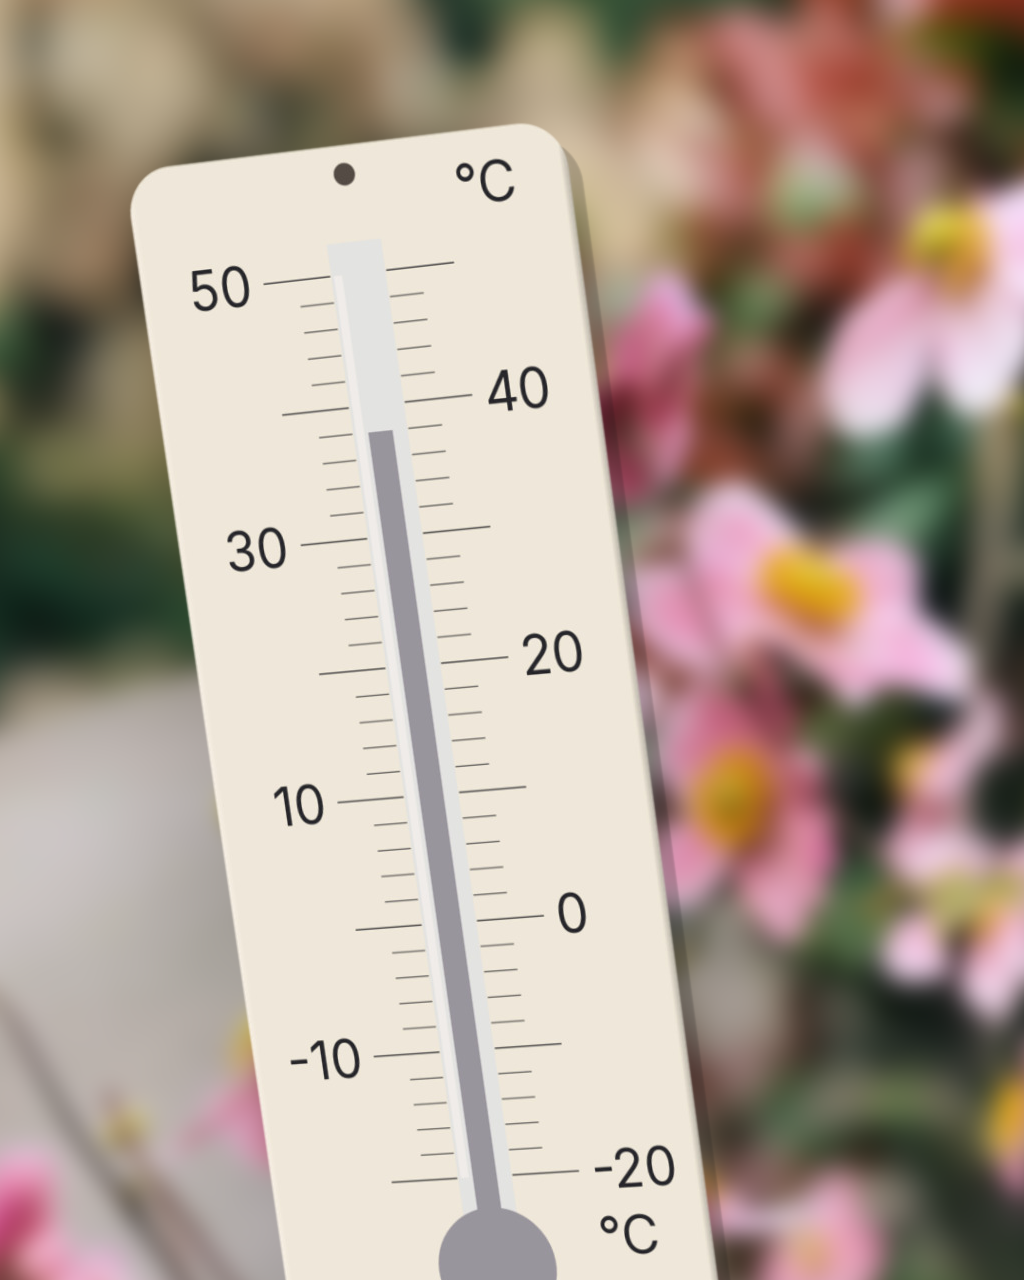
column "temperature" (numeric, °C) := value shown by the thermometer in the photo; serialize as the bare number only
38
